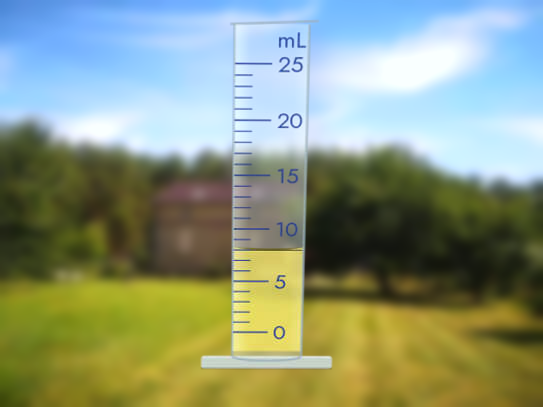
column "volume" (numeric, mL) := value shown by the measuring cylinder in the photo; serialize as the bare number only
8
